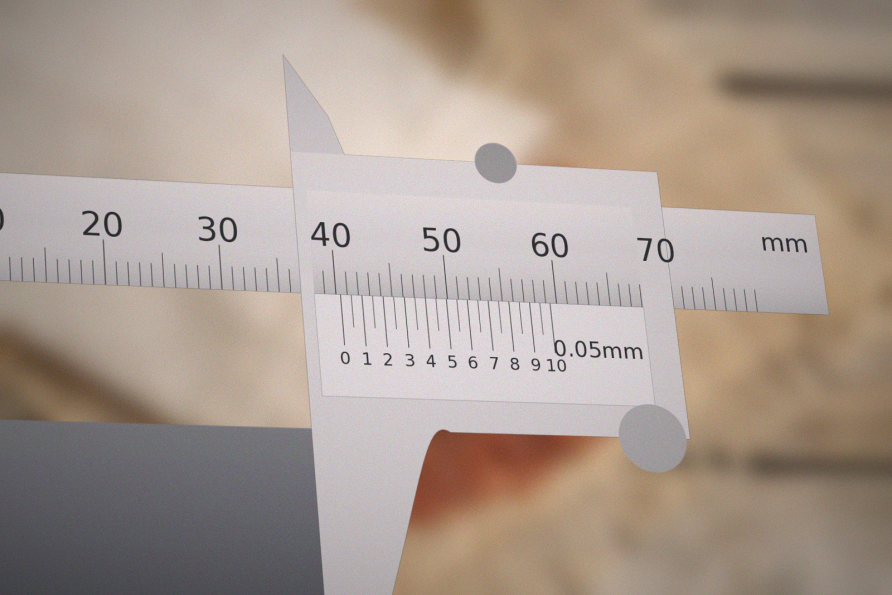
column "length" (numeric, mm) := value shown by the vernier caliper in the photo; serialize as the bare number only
40.4
